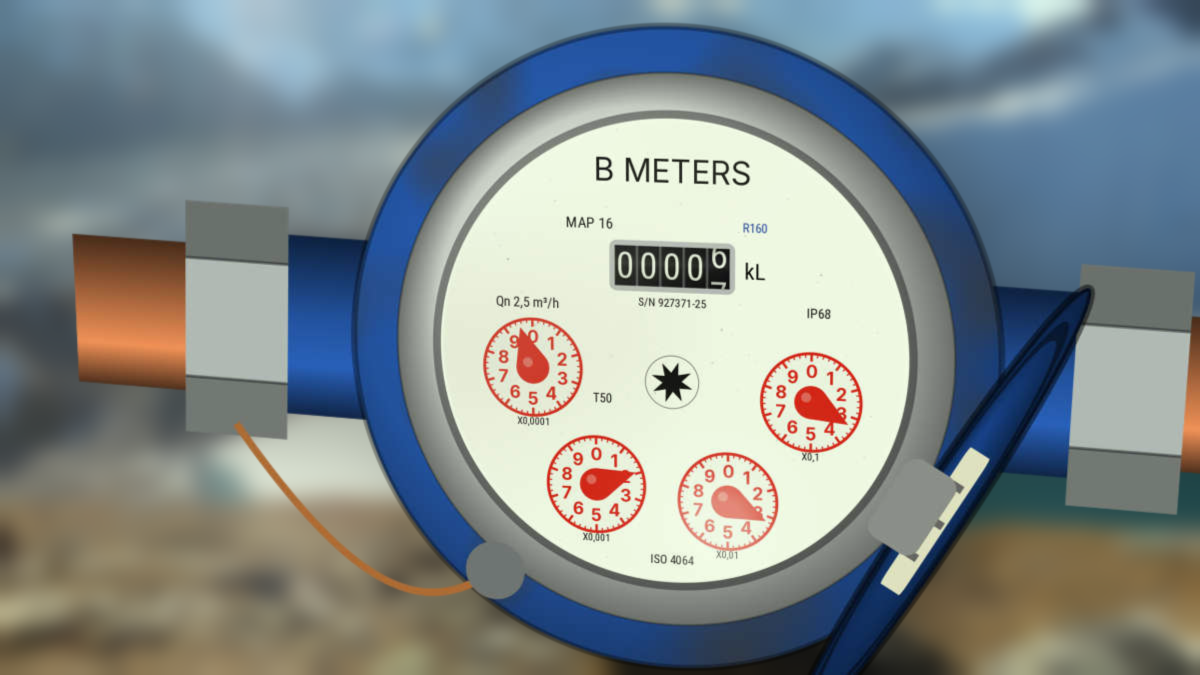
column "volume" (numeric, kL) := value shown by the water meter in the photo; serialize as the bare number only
6.3319
